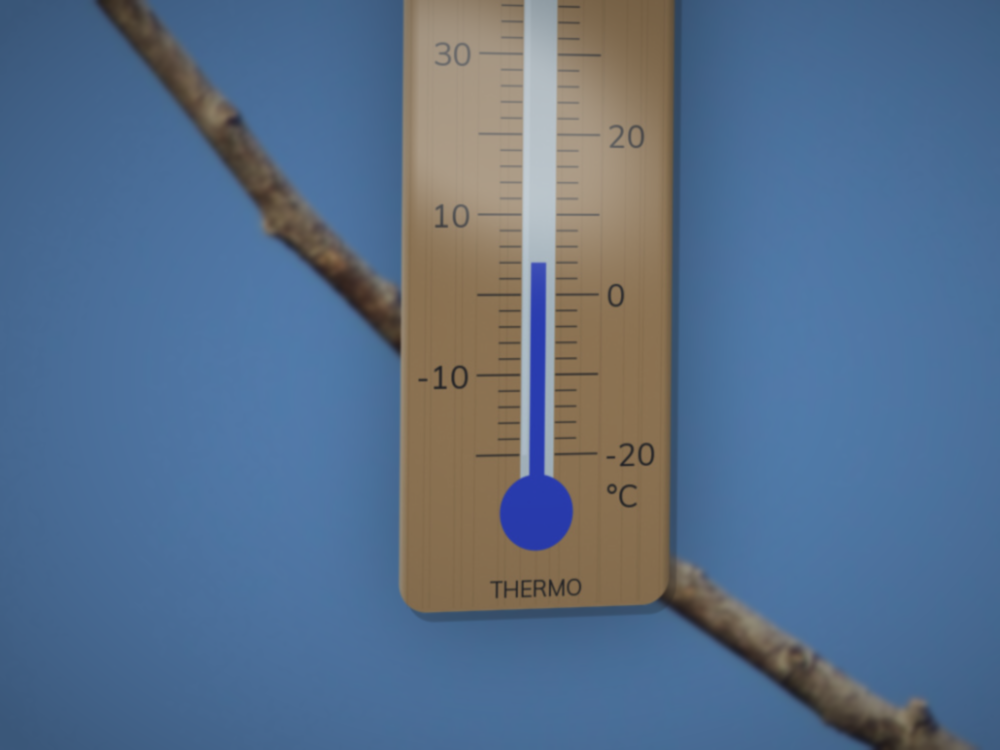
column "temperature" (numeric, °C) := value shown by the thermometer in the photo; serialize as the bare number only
4
